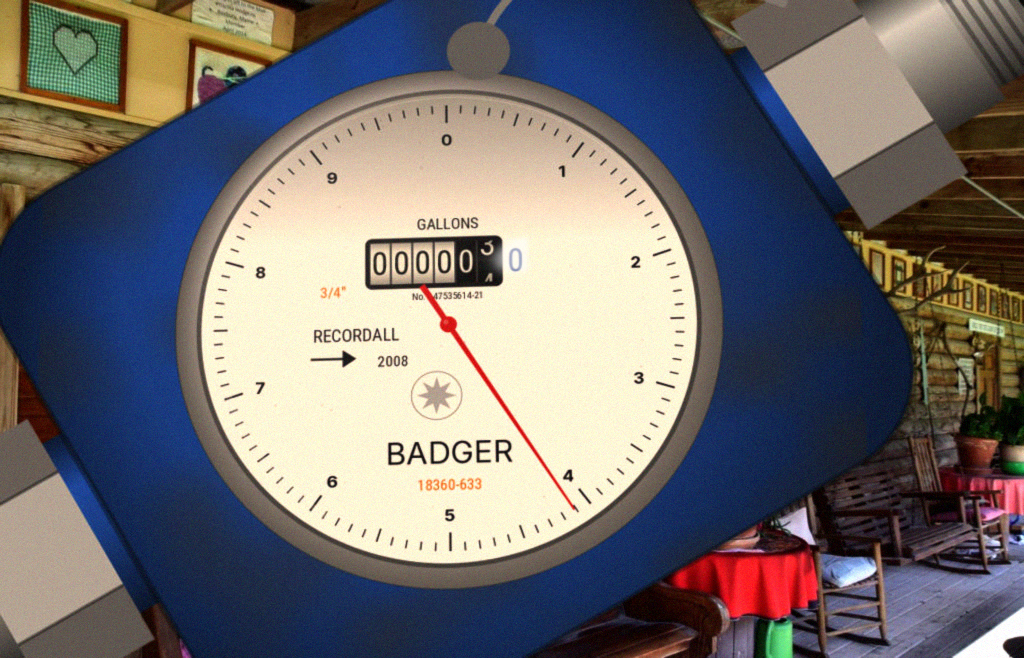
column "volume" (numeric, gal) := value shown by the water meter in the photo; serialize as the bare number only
34.1
